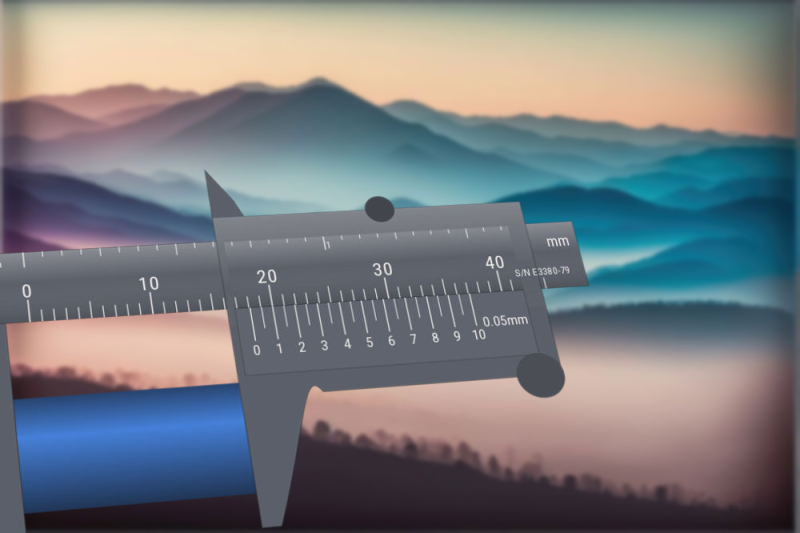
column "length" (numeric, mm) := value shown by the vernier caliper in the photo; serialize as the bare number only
18.1
